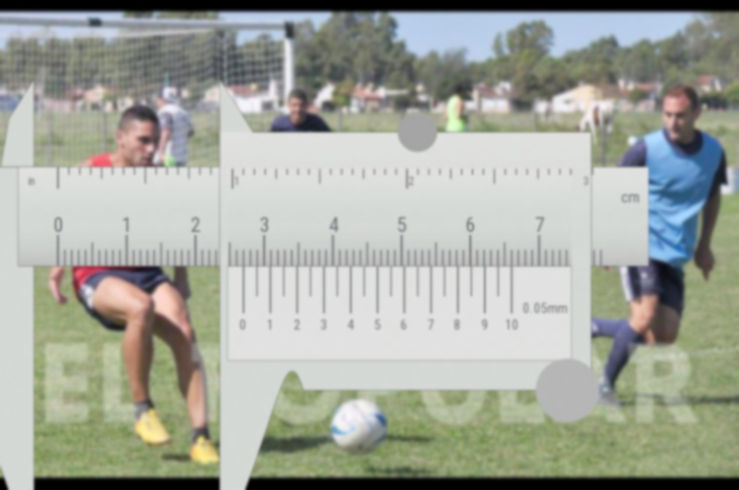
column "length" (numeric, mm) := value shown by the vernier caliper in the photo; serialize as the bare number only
27.0
